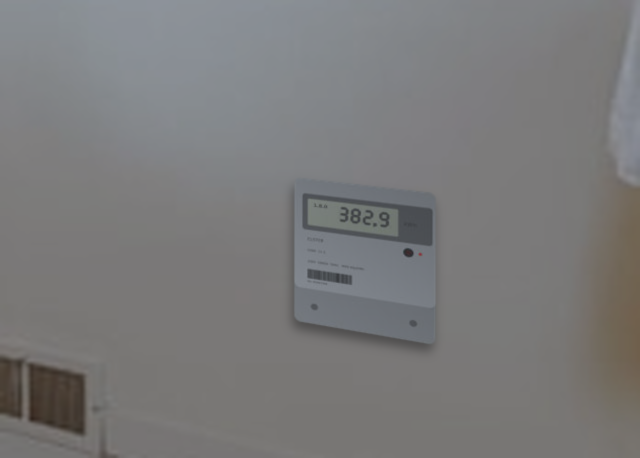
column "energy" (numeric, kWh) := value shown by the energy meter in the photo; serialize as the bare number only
382.9
